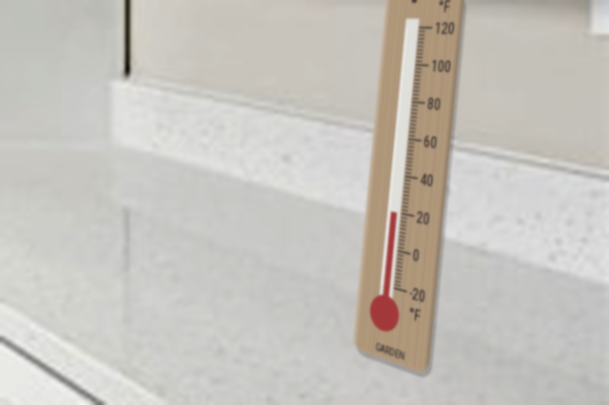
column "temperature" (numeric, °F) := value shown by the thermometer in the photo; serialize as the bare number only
20
